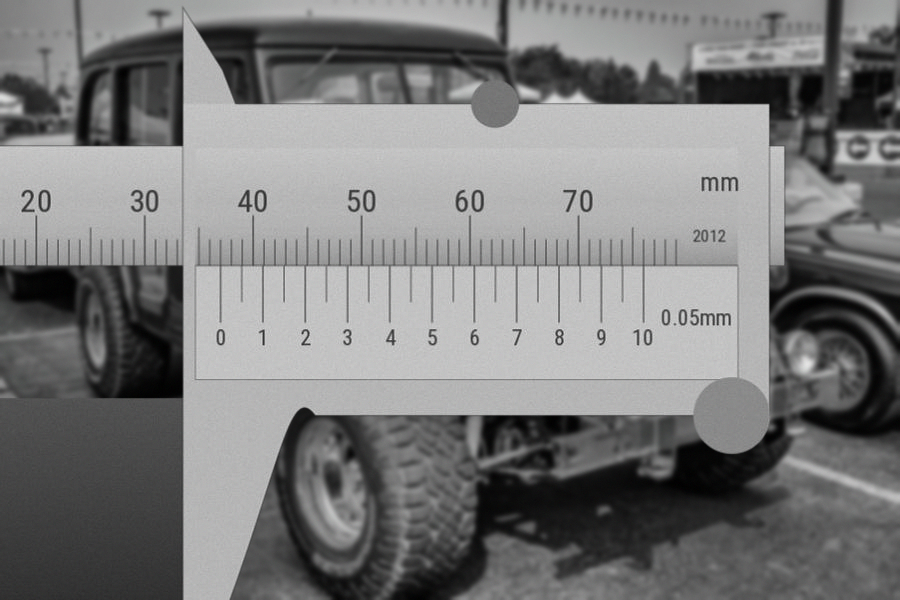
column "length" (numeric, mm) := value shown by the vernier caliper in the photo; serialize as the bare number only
37.0
